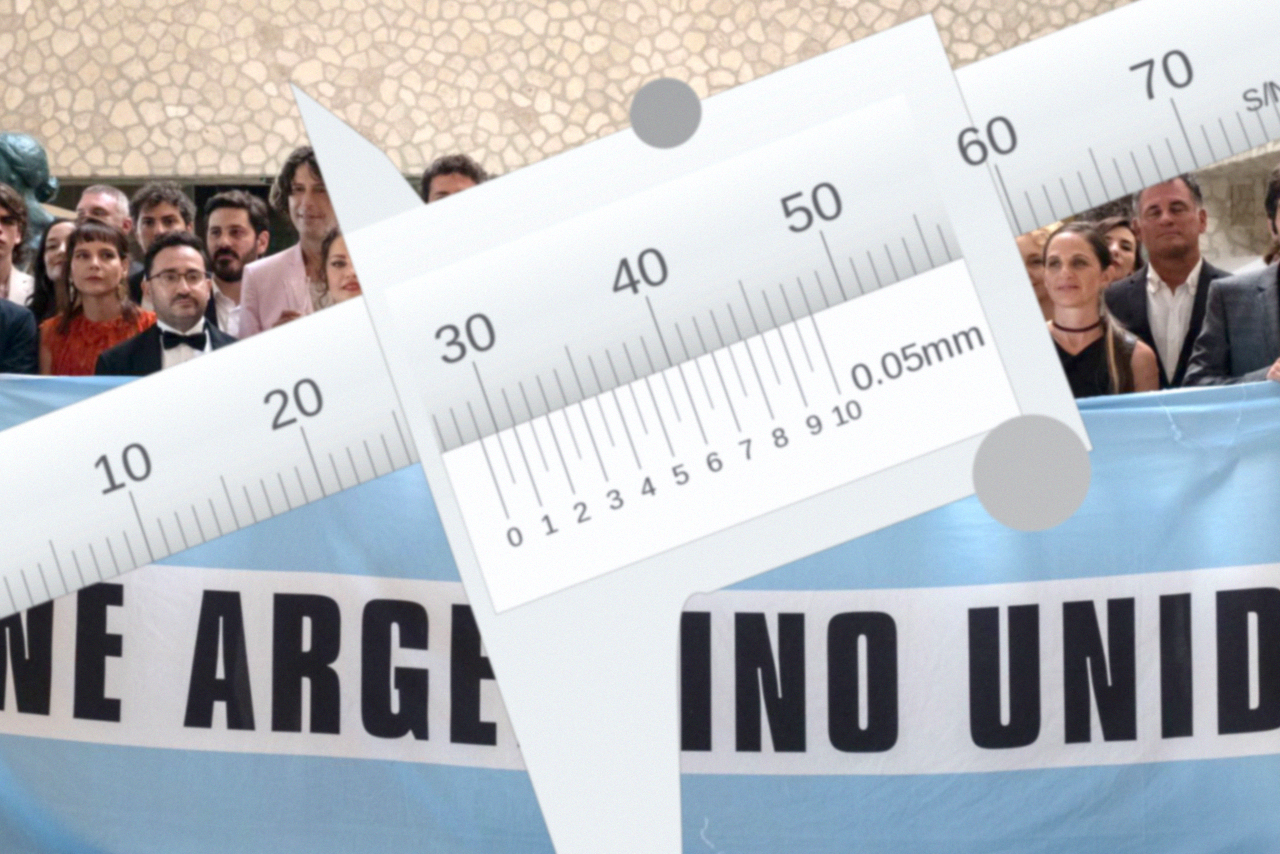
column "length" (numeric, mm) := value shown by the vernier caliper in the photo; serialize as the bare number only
29.0
